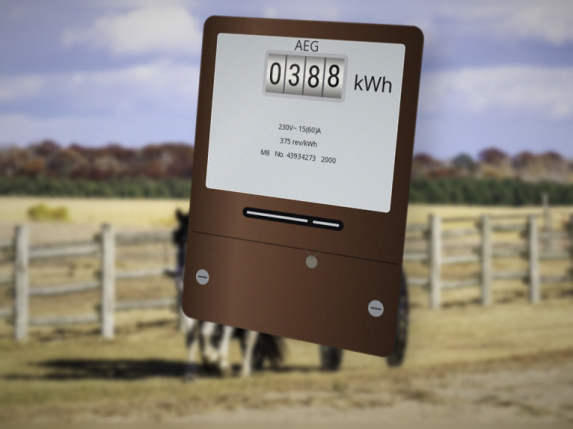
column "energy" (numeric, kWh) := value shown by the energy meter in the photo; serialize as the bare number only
388
